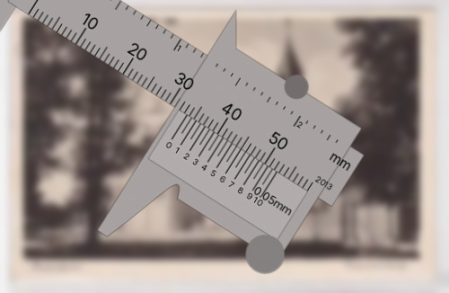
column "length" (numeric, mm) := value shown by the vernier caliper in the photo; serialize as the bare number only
33.6
